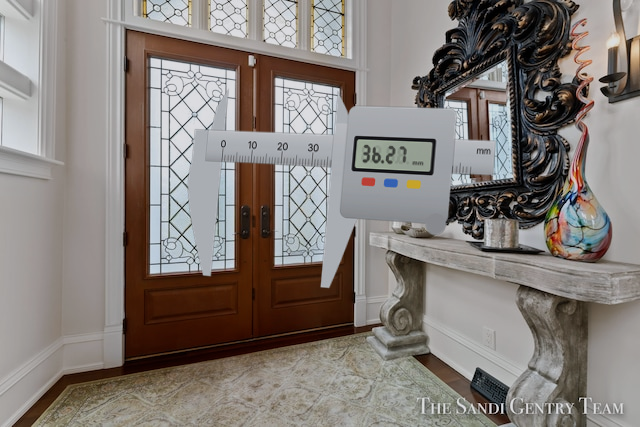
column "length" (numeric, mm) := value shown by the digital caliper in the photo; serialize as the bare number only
36.27
